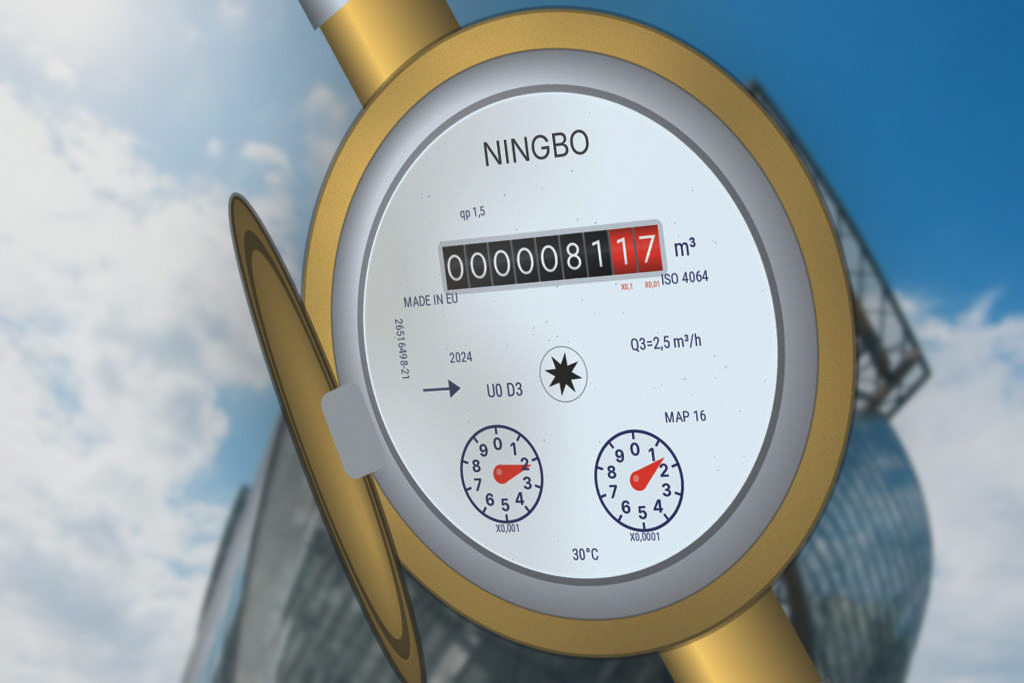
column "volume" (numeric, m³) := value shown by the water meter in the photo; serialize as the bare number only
81.1721
